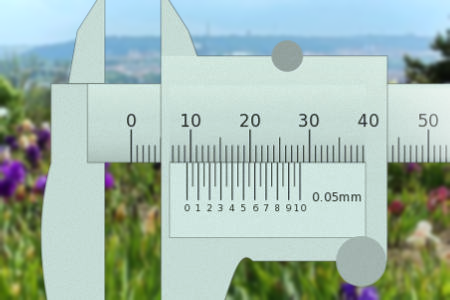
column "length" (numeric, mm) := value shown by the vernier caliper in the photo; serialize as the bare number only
9.4
